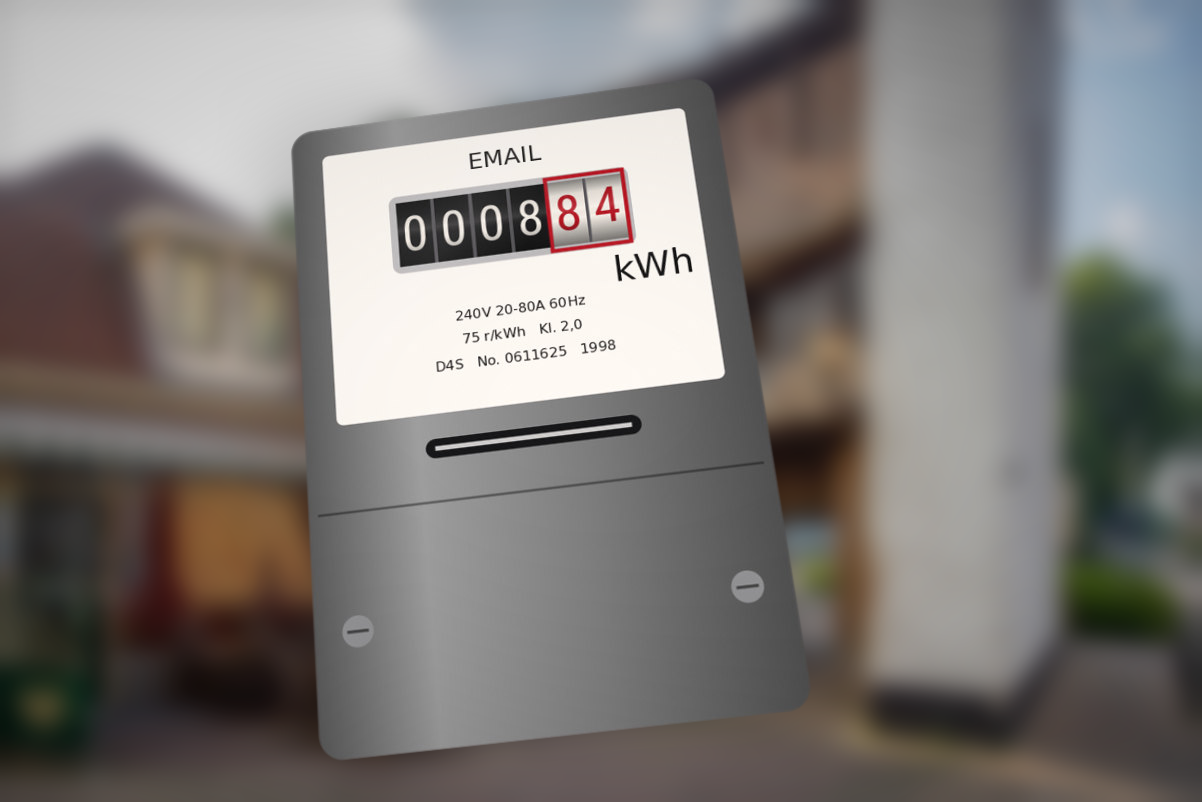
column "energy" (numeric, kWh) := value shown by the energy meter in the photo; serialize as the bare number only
8.84
